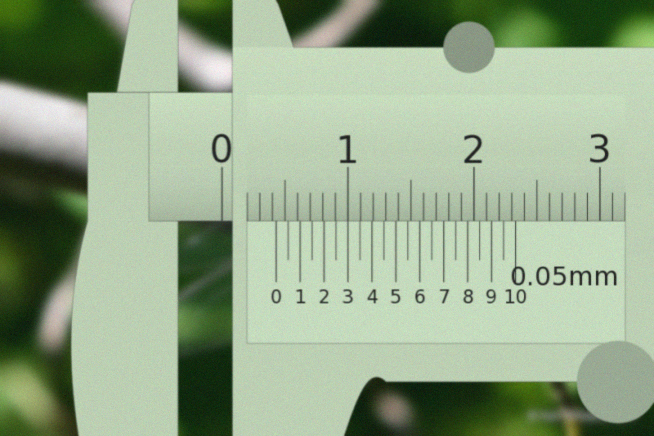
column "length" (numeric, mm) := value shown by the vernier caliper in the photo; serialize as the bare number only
4.3
